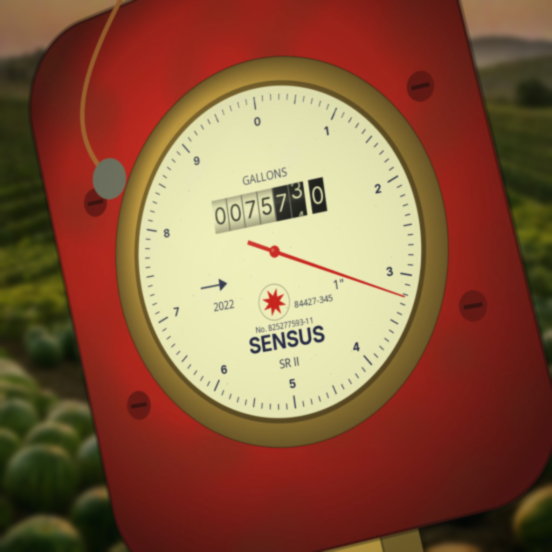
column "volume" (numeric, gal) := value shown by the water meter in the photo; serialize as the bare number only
75733.2
